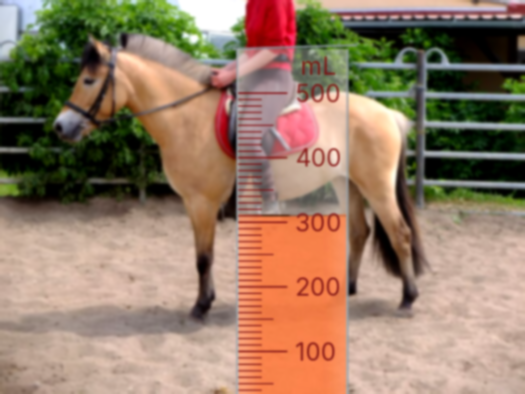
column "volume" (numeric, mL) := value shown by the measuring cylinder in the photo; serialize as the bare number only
310
